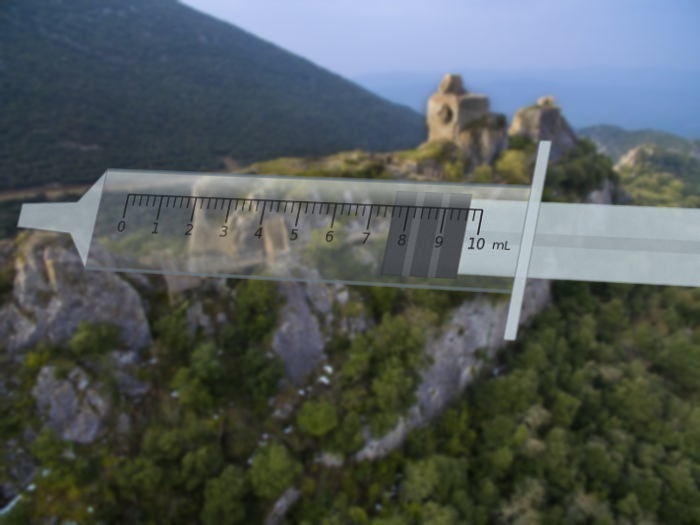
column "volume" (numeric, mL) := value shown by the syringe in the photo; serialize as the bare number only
7.6
